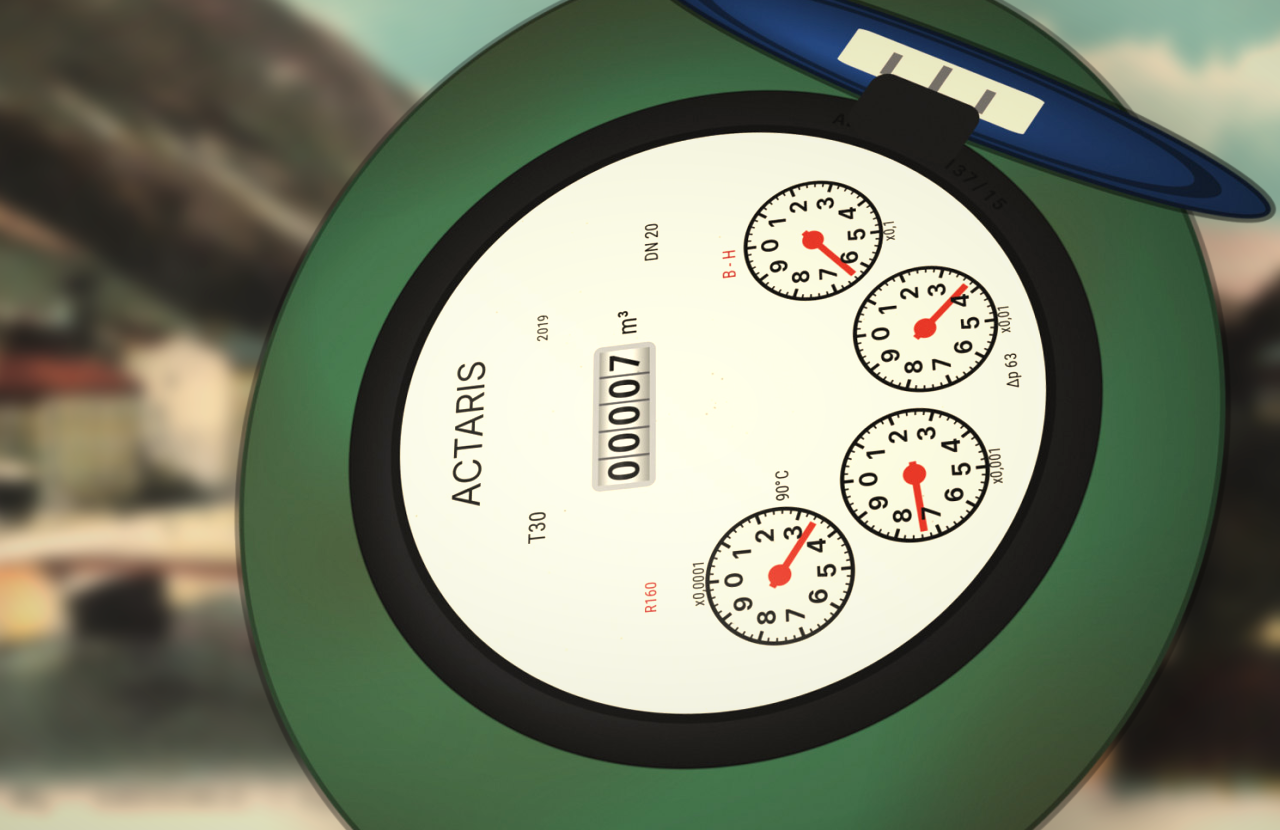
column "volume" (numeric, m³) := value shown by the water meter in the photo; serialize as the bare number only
7.6373
